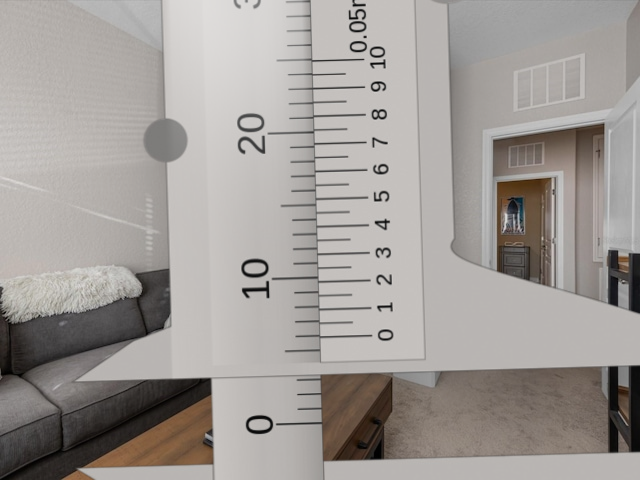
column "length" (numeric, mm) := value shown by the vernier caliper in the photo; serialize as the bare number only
5.9
